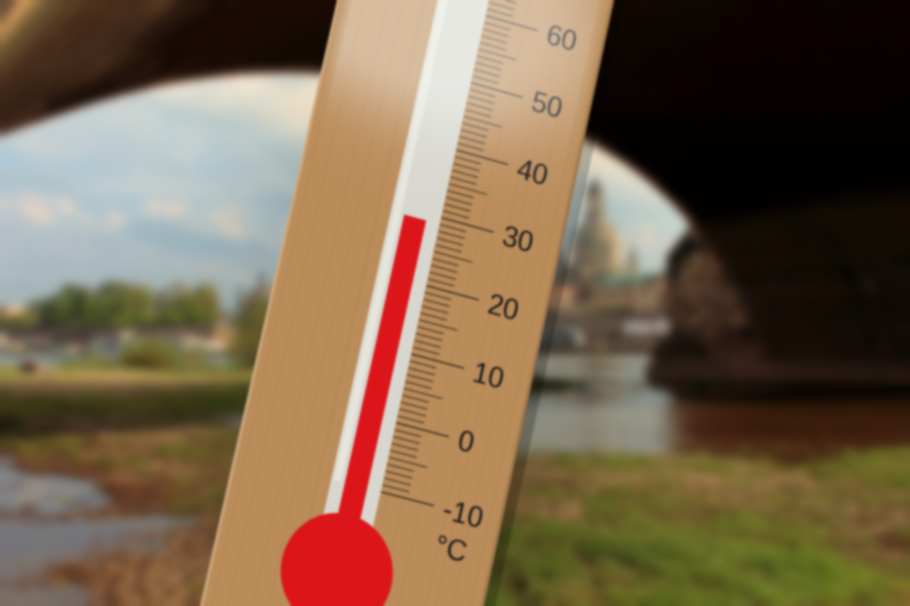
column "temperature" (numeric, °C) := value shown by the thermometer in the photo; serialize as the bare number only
29
